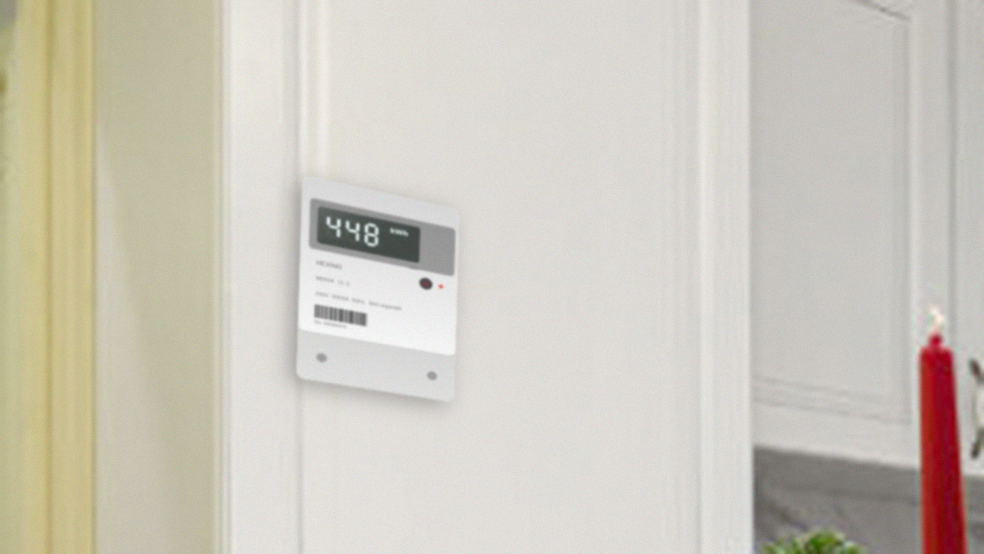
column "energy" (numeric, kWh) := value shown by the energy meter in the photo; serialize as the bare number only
448
